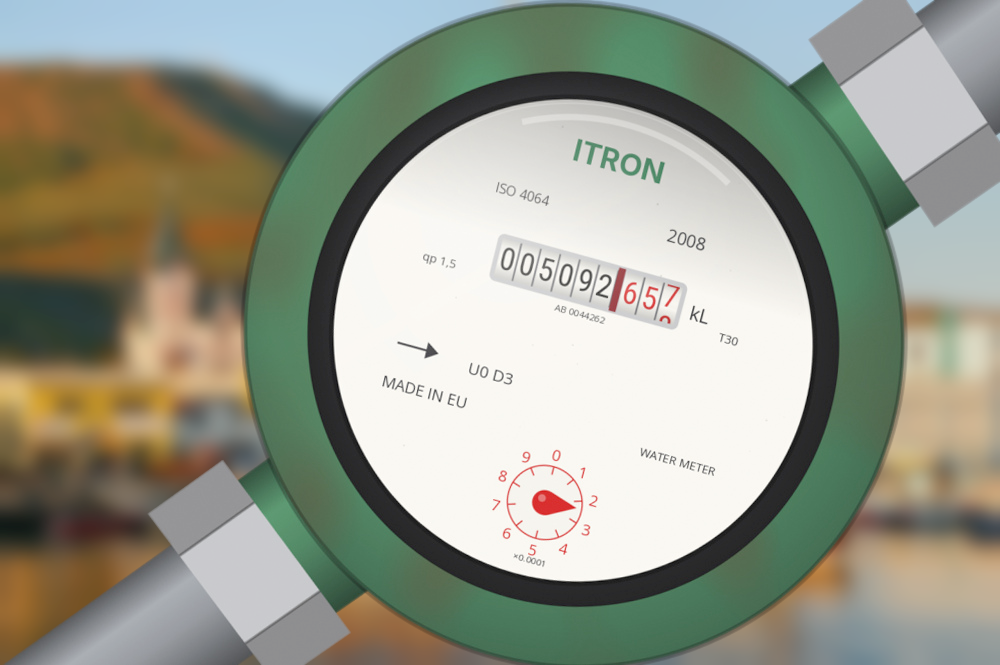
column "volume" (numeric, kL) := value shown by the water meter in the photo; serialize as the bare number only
5092.6572
